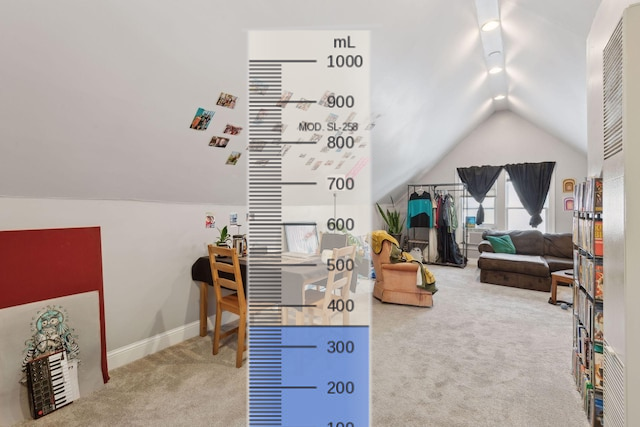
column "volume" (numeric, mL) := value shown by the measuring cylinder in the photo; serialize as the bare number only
350
